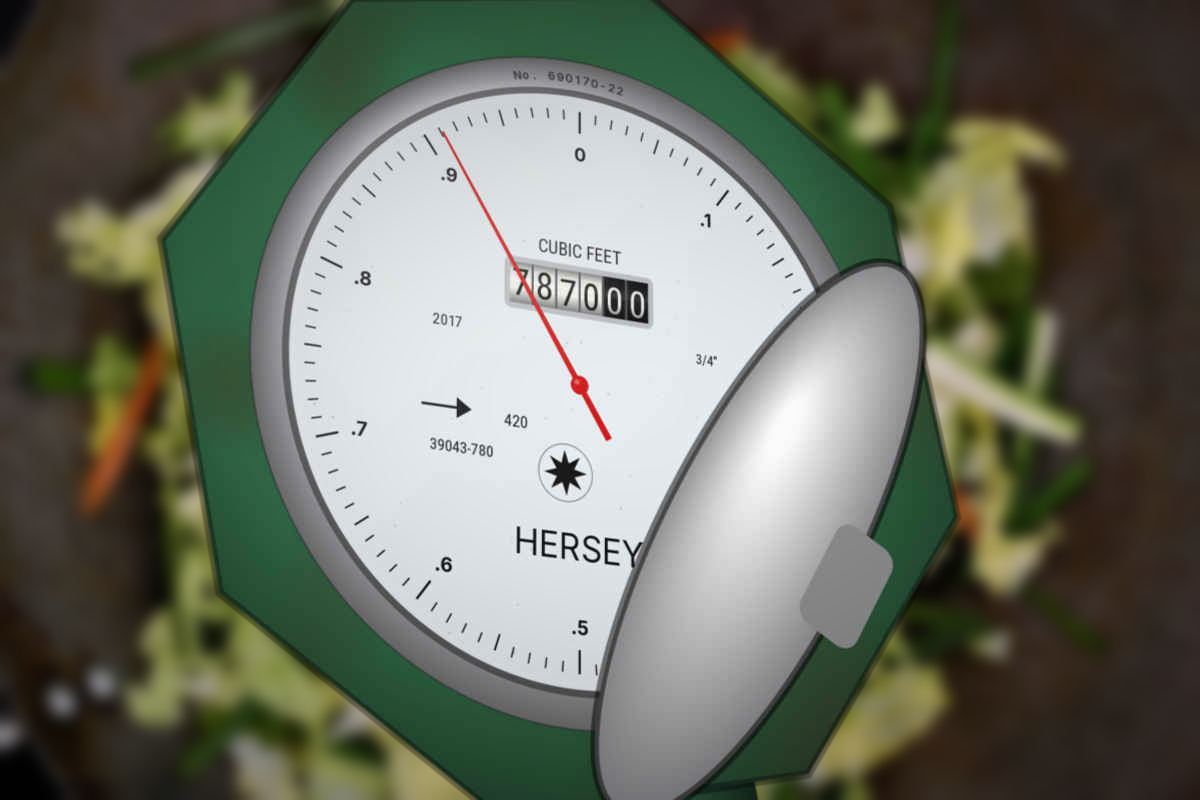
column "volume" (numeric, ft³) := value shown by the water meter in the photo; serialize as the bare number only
786999.91
